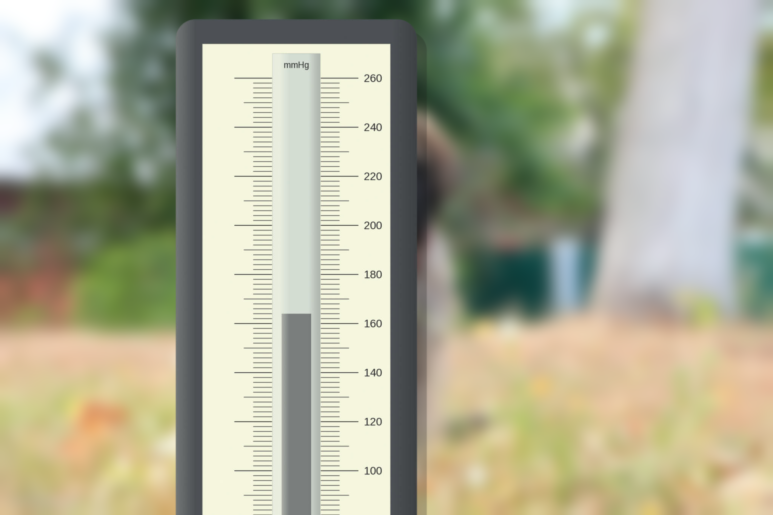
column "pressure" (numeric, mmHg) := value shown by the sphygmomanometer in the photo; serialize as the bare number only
164
